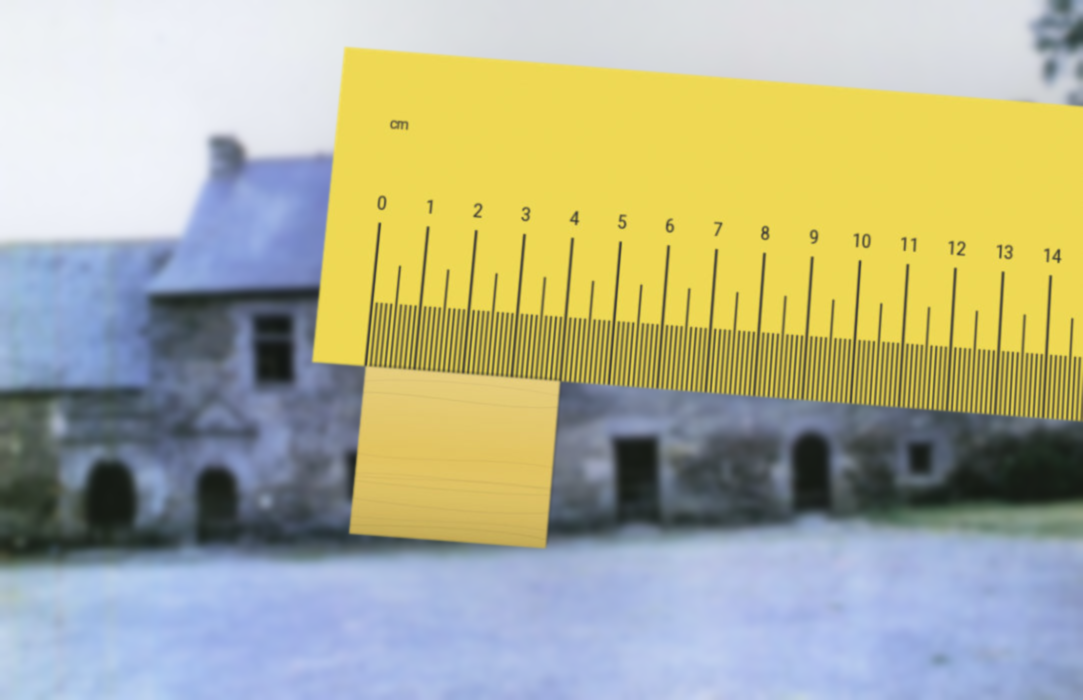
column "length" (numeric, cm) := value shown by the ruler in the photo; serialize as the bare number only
4
